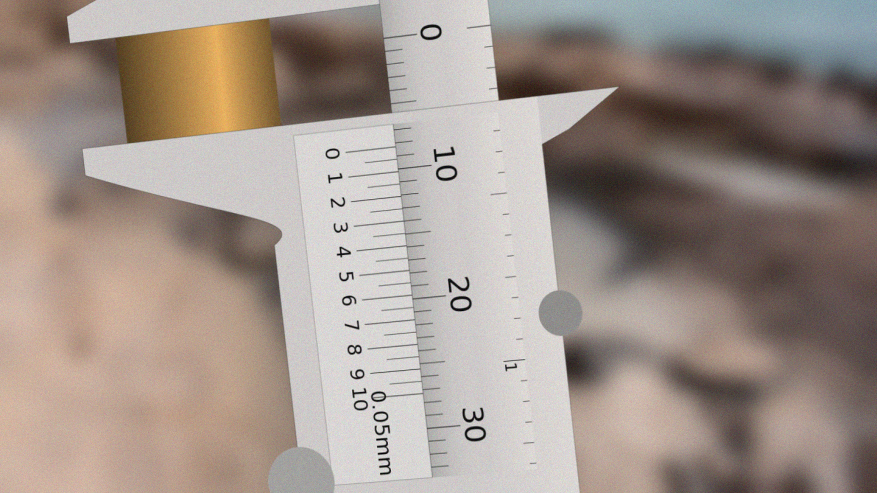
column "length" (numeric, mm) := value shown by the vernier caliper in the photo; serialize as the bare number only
8.3
